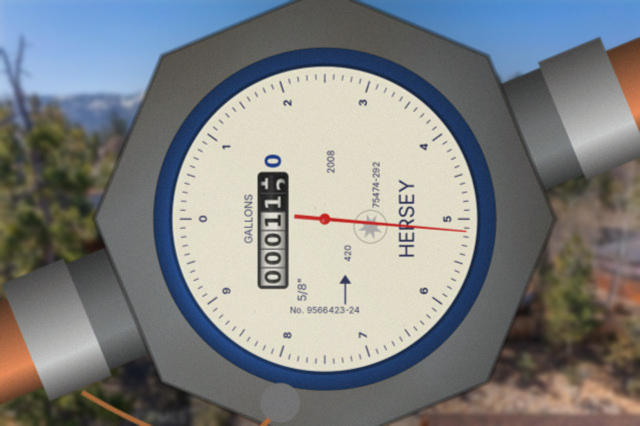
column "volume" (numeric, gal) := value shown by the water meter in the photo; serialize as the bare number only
1115.1
